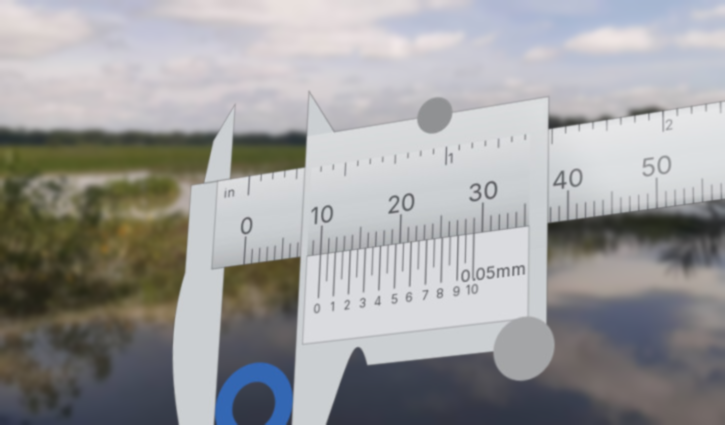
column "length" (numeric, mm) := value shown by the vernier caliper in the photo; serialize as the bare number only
10.0
